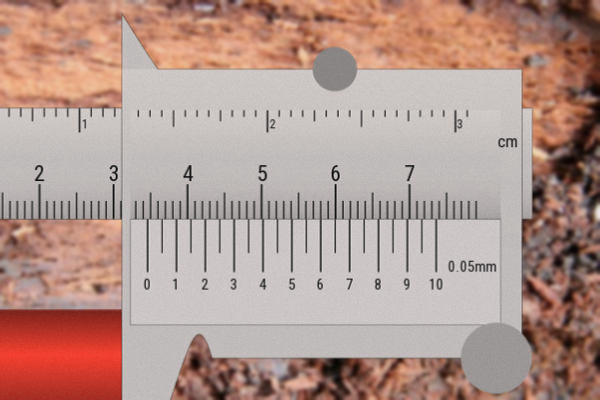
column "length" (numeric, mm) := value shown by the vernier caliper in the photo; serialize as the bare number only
34.6
